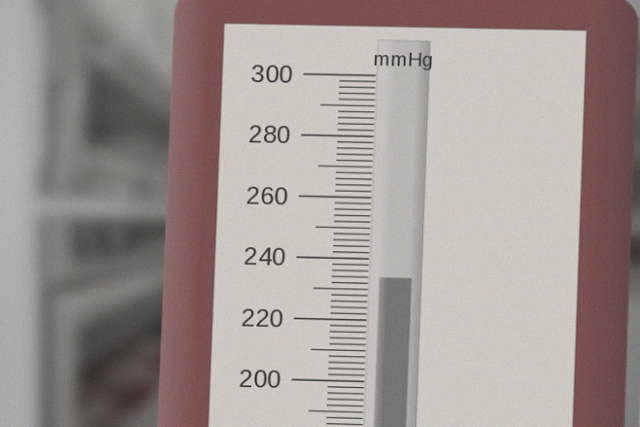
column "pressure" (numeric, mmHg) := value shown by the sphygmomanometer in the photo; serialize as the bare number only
234
